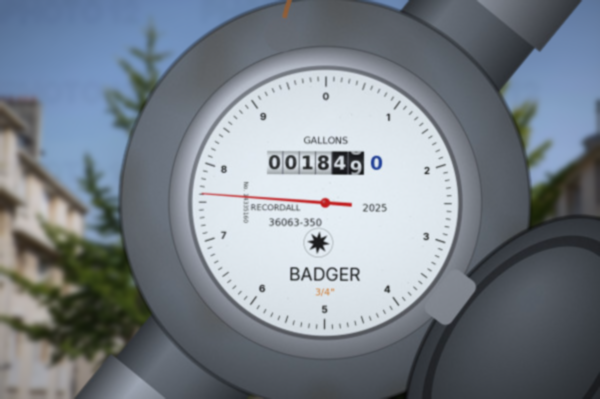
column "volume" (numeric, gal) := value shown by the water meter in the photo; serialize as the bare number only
18487.6
